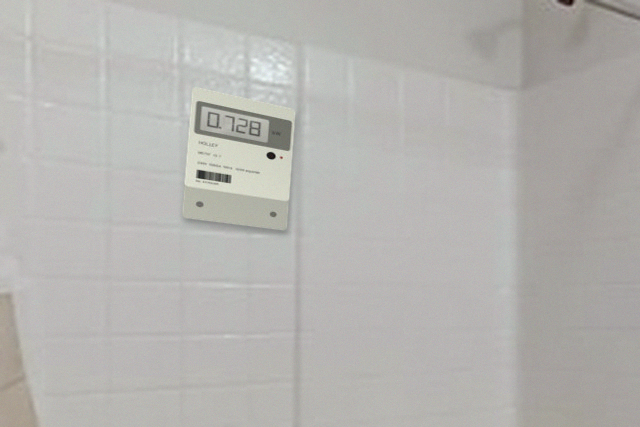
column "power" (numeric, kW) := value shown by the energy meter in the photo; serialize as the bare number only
0.728
